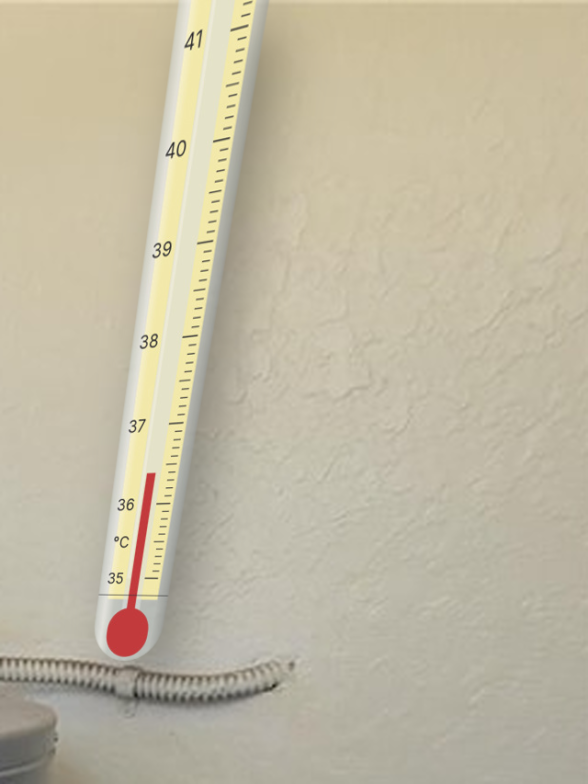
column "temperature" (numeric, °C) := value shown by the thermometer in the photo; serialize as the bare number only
36.4
